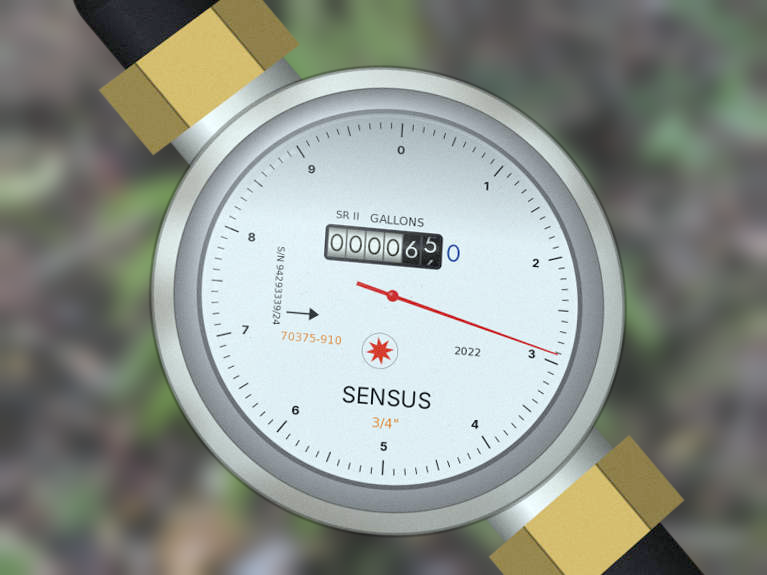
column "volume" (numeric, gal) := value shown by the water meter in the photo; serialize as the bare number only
652.9
